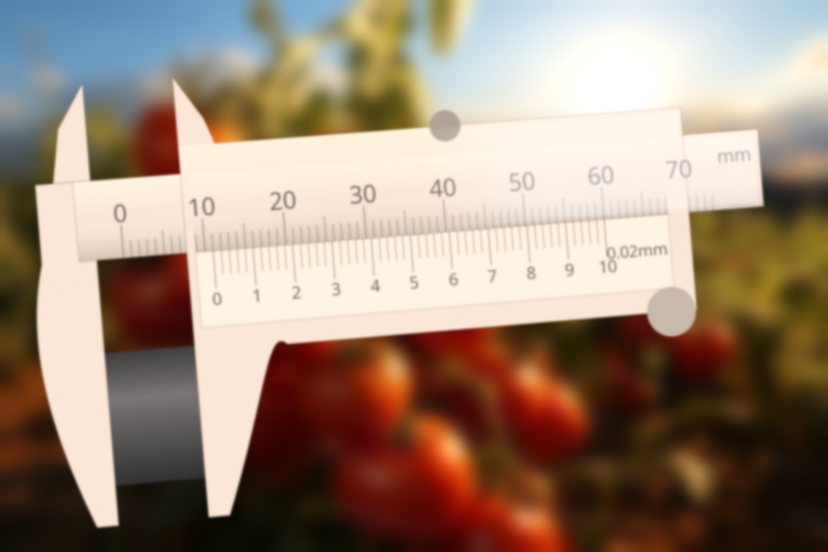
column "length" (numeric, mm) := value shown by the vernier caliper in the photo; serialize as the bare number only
11.0
